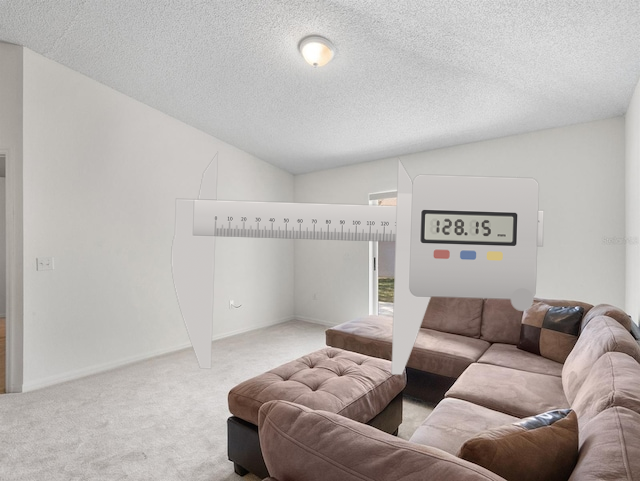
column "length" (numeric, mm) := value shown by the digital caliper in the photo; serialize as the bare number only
128.15
